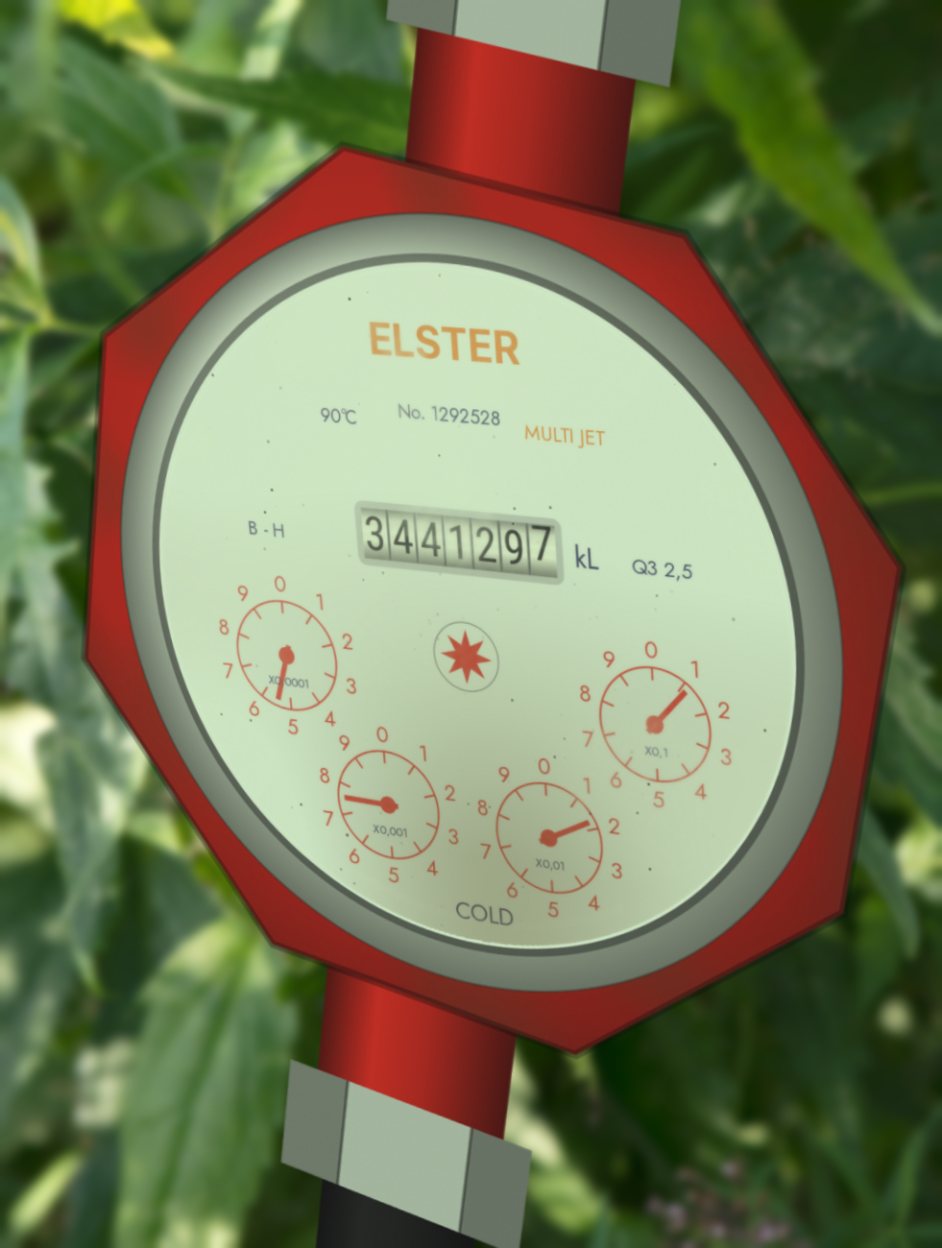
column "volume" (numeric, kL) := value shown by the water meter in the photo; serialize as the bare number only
3441297.1175
